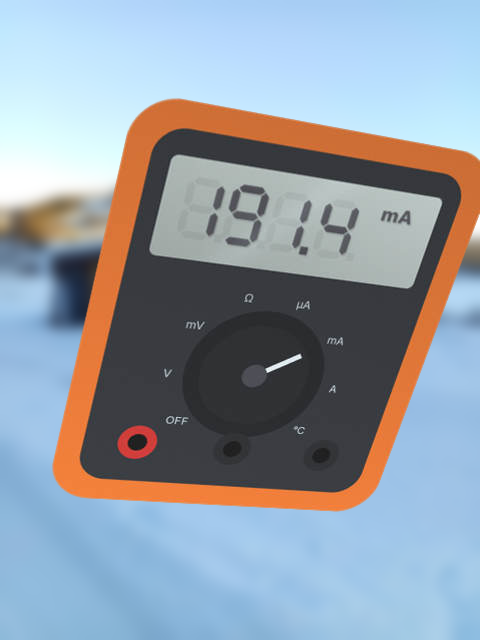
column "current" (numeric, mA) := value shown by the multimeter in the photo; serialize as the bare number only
191.4
